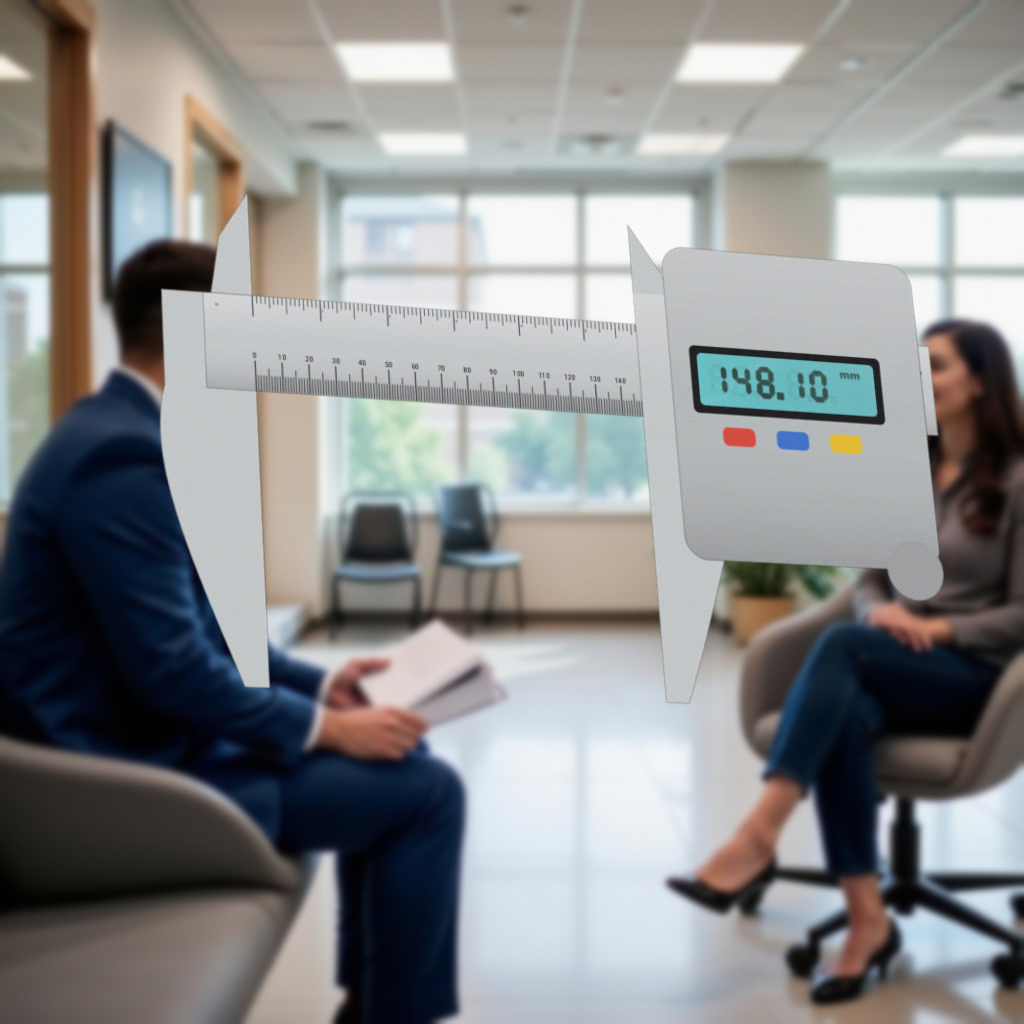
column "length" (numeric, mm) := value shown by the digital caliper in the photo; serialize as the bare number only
148.10
